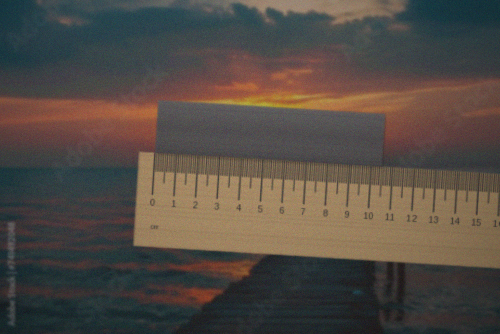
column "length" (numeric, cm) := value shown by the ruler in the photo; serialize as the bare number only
10.5
